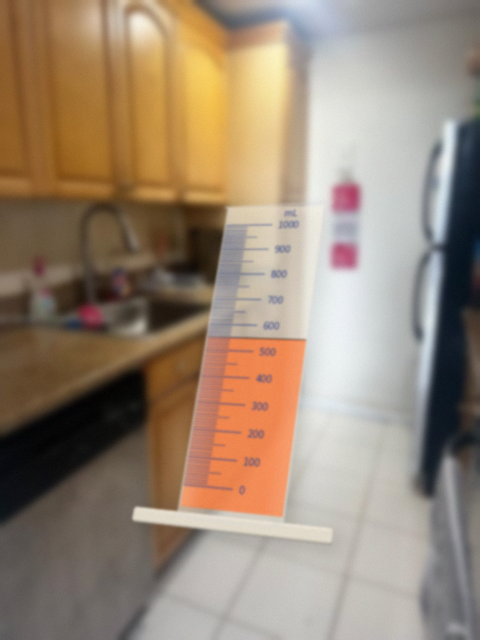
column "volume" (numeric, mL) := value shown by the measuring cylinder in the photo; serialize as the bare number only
550
